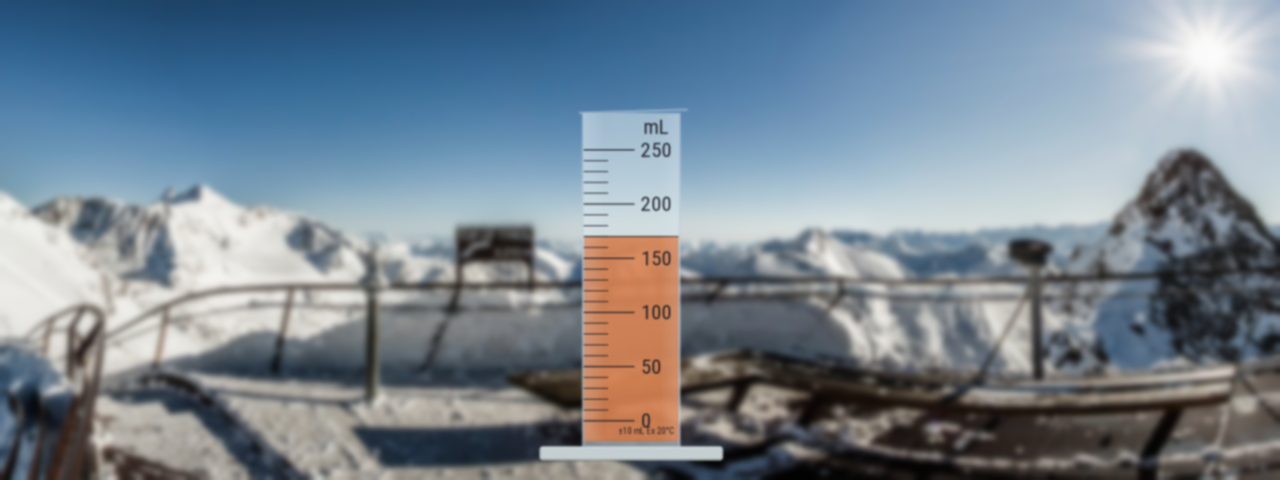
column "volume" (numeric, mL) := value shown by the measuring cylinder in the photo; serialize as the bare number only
170
